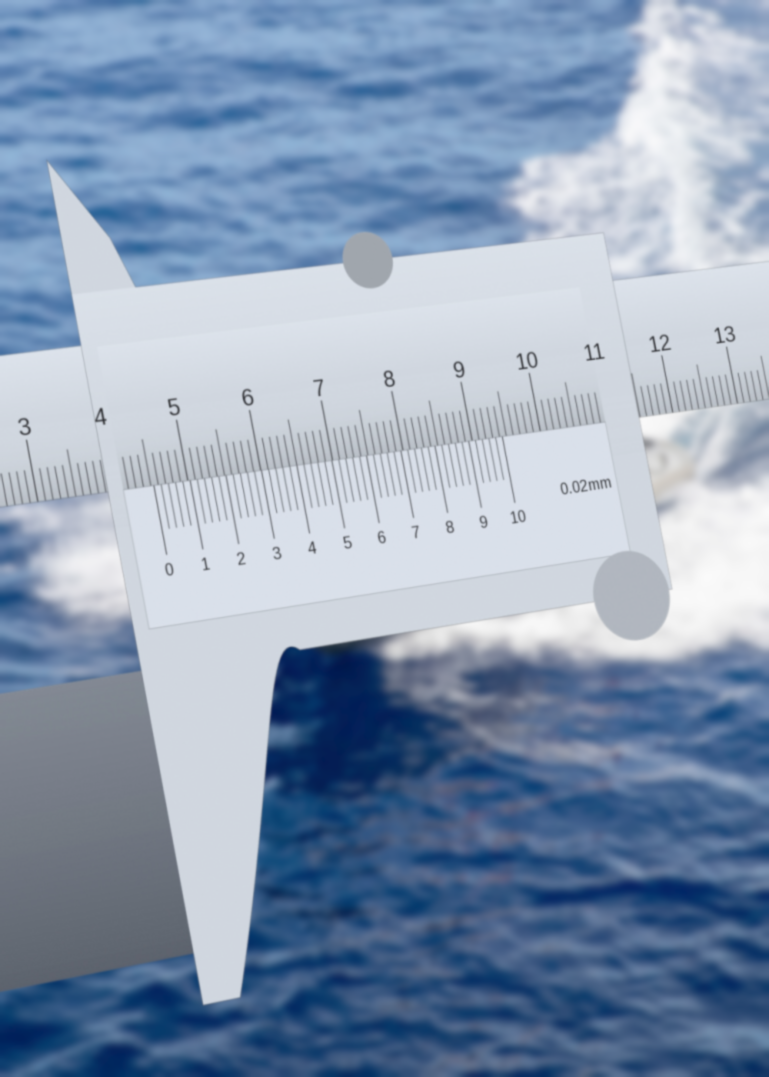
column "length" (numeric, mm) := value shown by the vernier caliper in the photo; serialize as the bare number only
45.4
